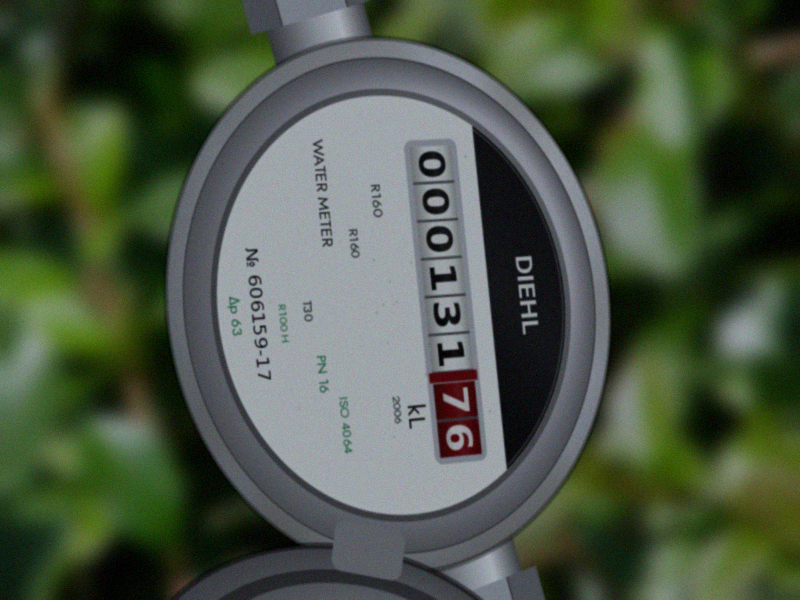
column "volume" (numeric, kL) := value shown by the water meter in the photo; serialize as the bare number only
131.76
